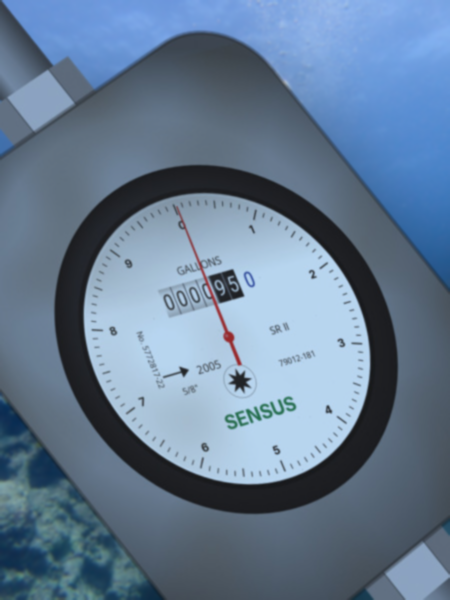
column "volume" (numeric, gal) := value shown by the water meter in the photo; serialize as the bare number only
950.0
